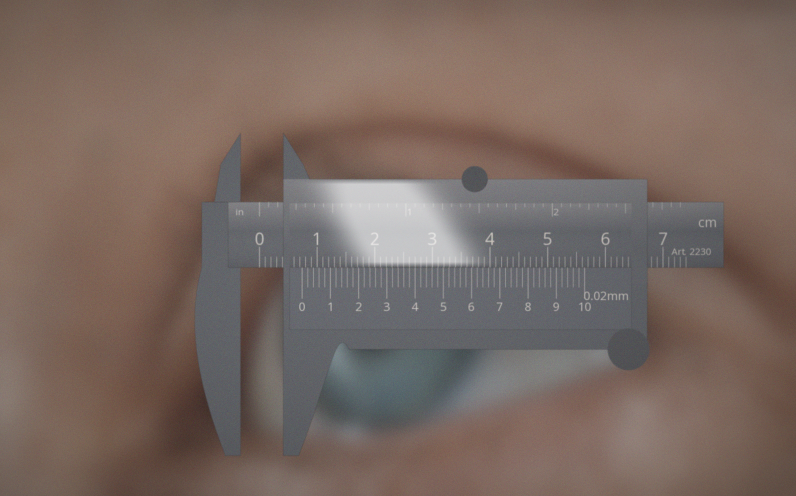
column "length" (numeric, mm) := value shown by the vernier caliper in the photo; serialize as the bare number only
7.4
